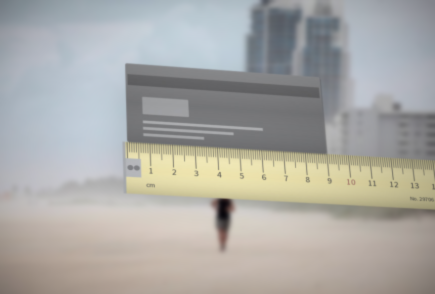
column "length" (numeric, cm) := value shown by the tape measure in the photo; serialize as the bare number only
9
